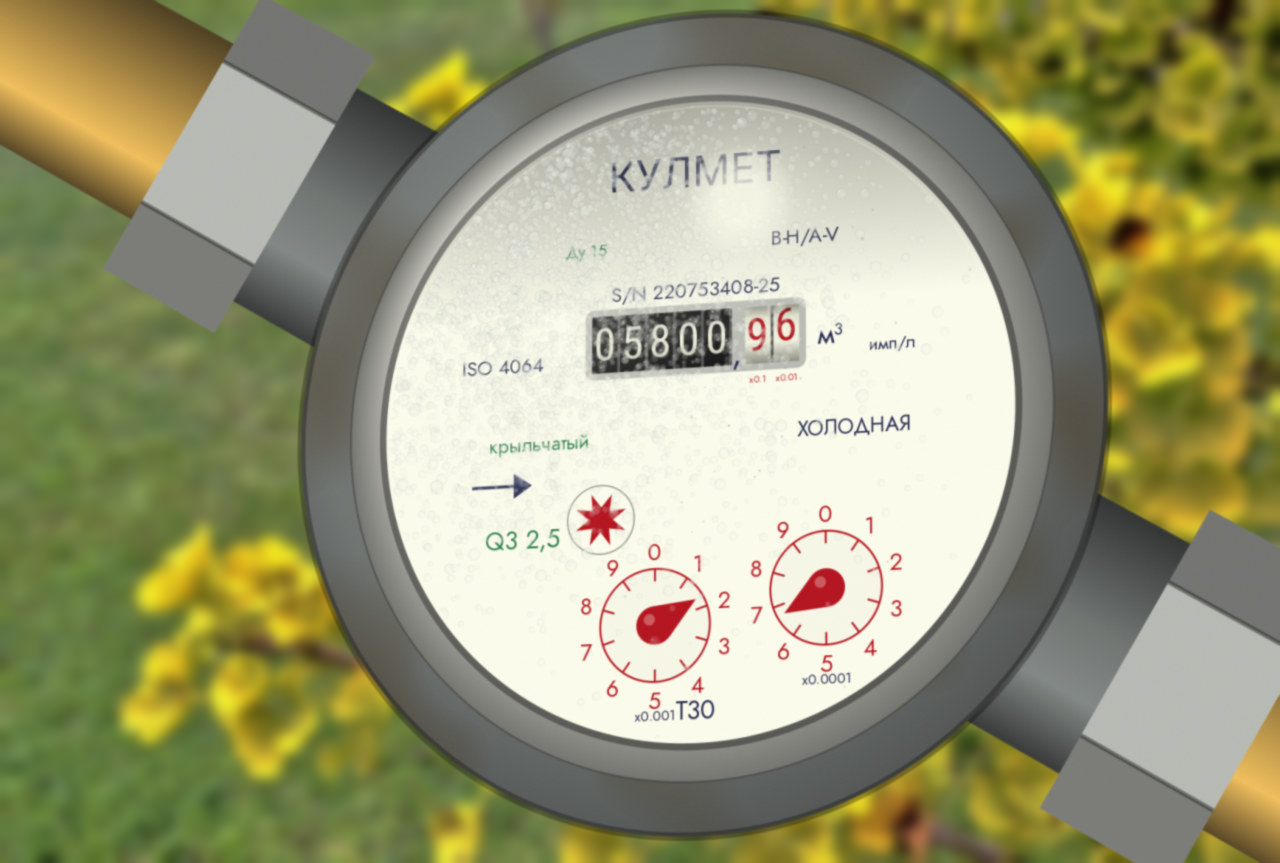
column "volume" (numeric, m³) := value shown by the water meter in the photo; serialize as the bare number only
5800.9616
